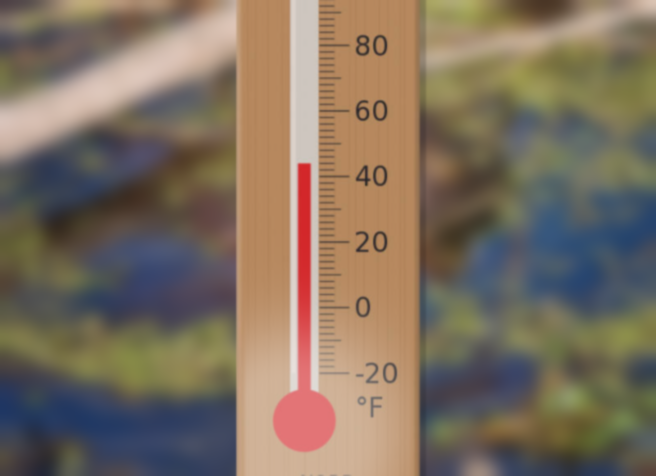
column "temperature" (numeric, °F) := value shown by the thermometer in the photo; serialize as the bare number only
44
